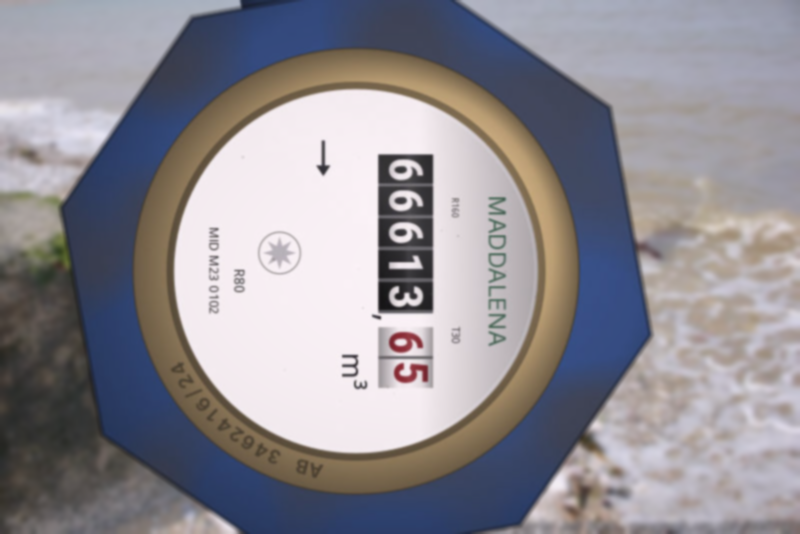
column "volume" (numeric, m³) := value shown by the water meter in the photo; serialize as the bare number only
66613.65
